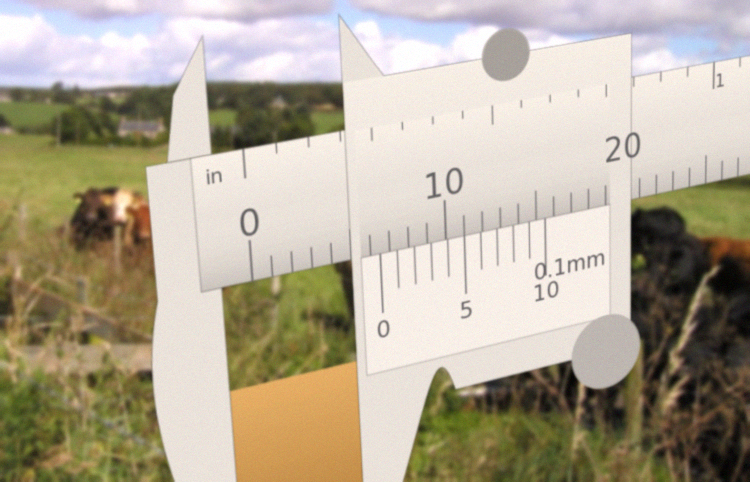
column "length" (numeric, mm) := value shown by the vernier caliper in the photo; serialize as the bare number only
6.5
